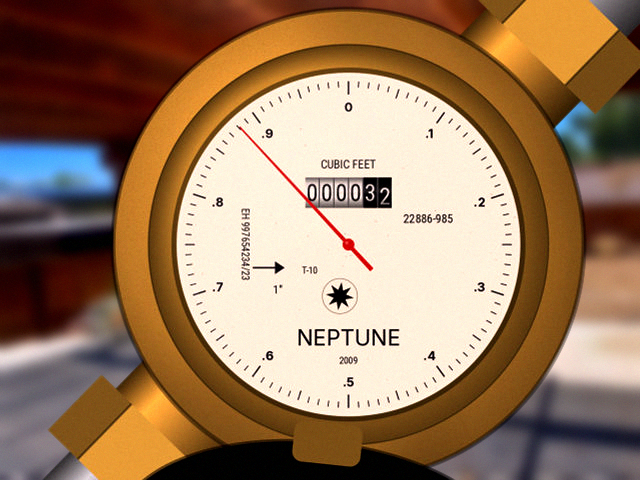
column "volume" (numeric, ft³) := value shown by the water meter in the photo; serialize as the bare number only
31.88
